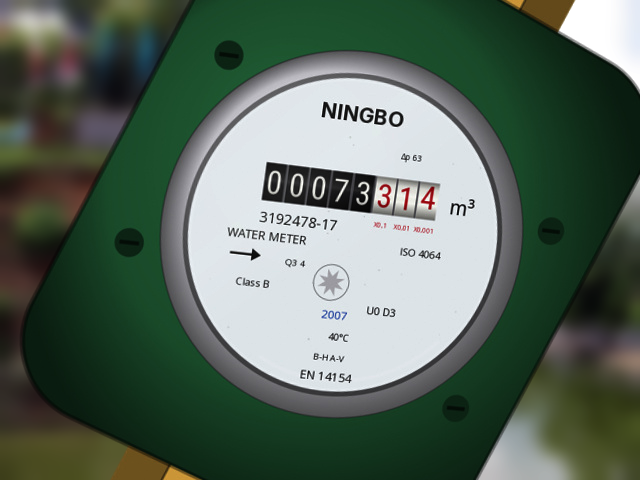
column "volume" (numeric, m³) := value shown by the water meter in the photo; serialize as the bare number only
73.314
